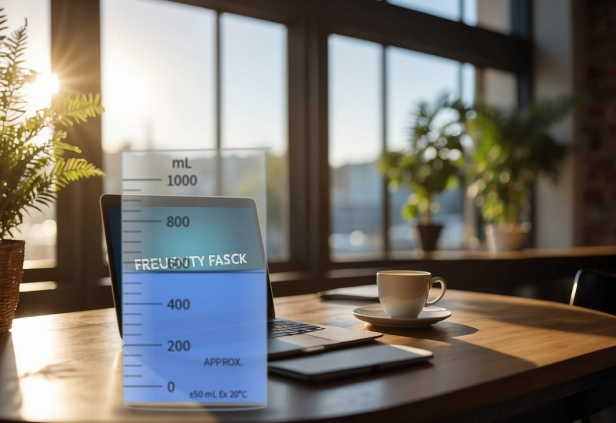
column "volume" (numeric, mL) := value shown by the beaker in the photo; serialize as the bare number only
550
